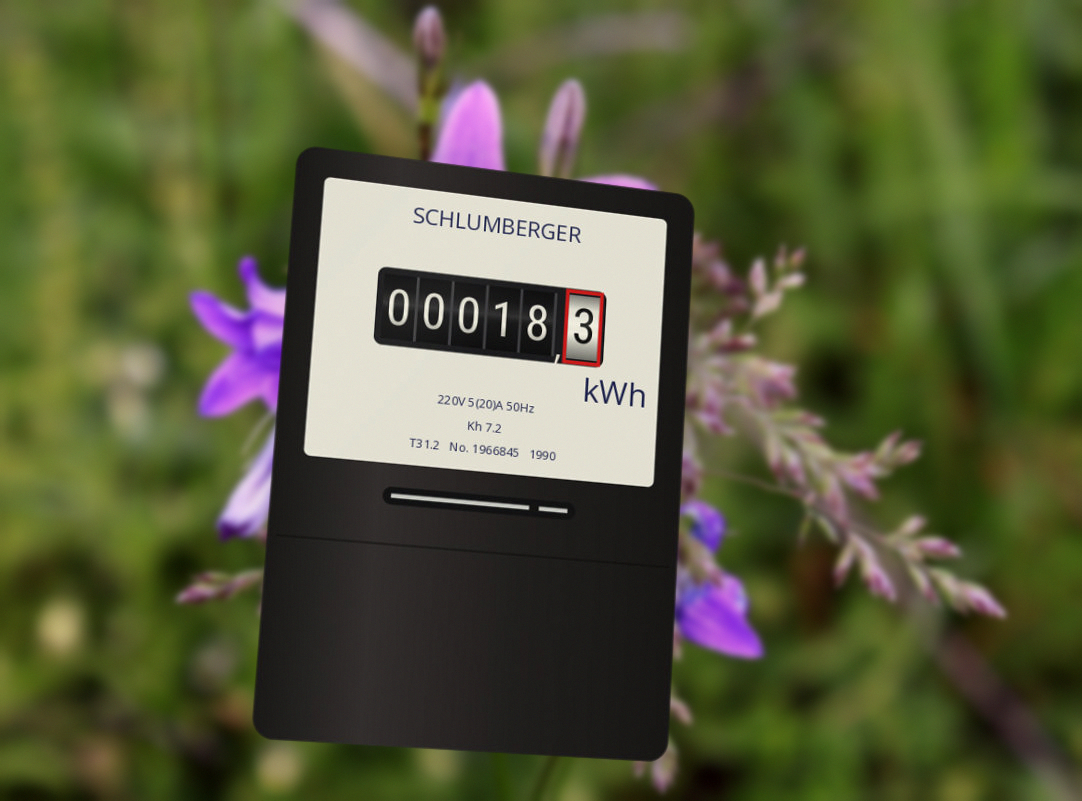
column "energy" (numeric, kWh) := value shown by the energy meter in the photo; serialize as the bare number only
18.3
